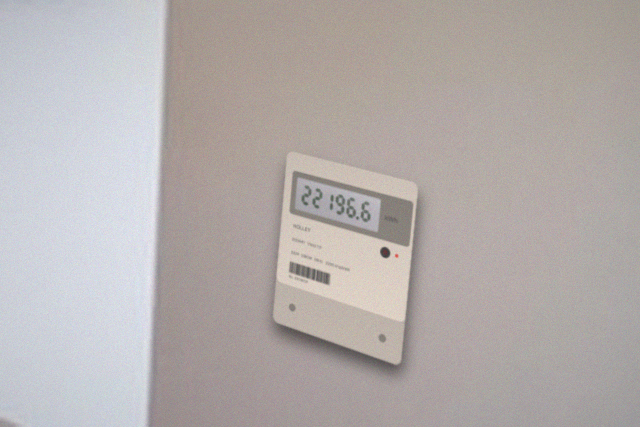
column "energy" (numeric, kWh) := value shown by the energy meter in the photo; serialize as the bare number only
22196.6
